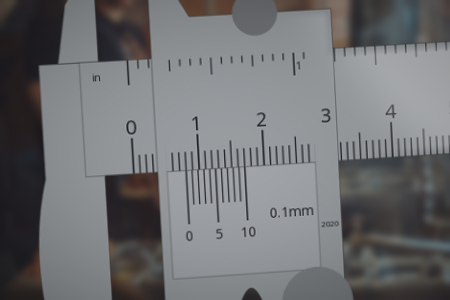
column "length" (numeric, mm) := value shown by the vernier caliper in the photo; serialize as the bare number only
8.0
